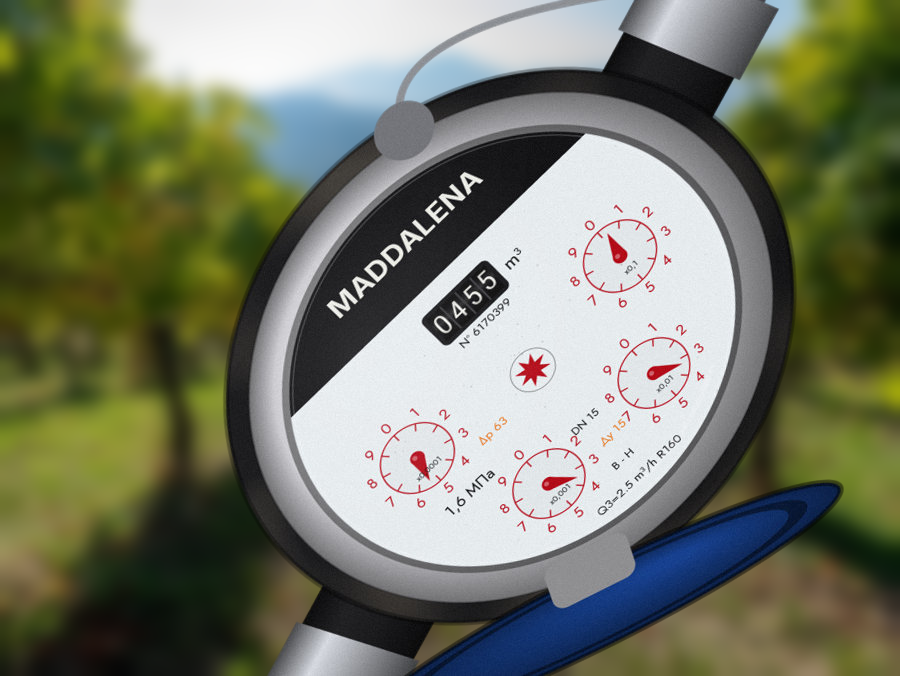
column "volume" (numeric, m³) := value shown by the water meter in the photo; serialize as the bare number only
455.0335
